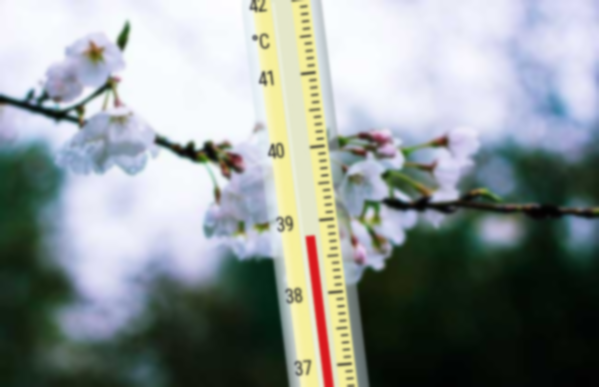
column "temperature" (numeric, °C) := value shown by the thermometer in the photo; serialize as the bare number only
38.8
